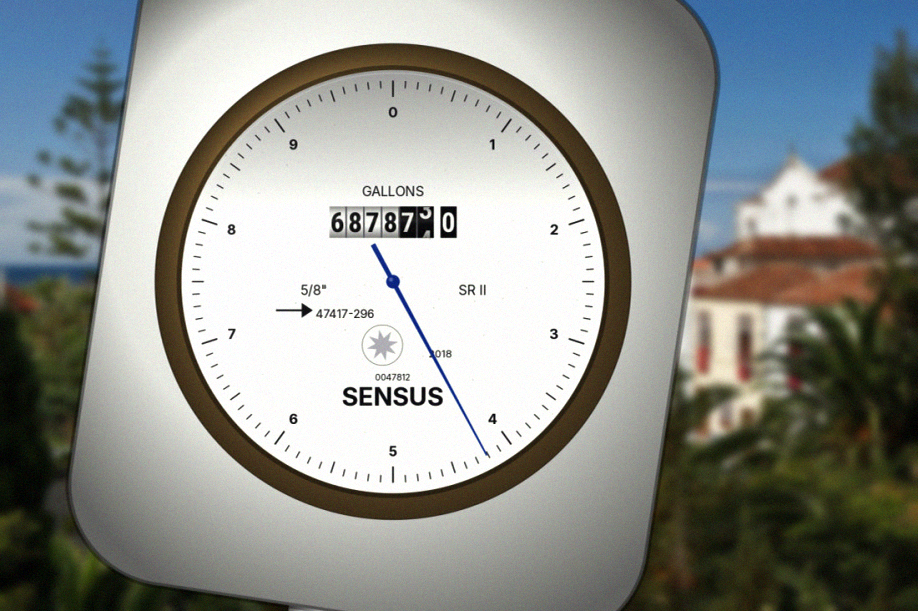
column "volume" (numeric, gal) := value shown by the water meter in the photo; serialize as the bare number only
6878734.2
